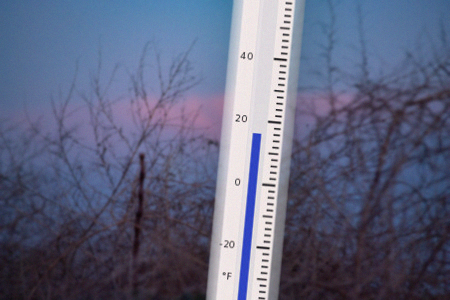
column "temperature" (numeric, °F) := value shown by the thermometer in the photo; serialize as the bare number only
16
